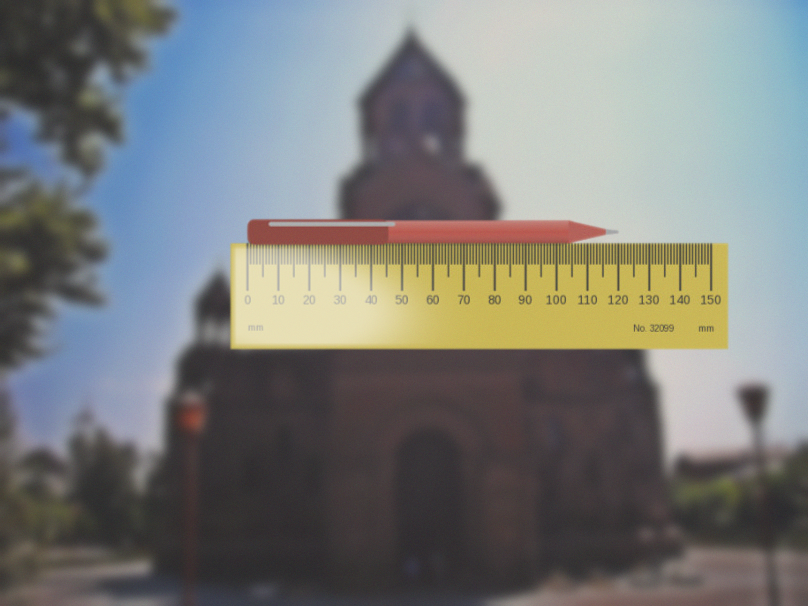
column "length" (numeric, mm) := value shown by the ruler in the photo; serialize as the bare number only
120
